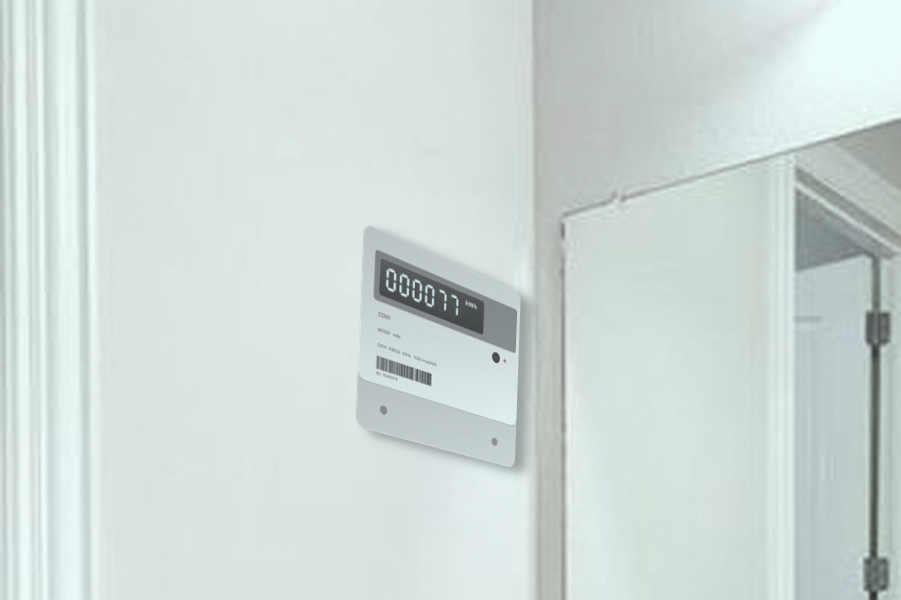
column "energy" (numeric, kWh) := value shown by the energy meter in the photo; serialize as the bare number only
77
